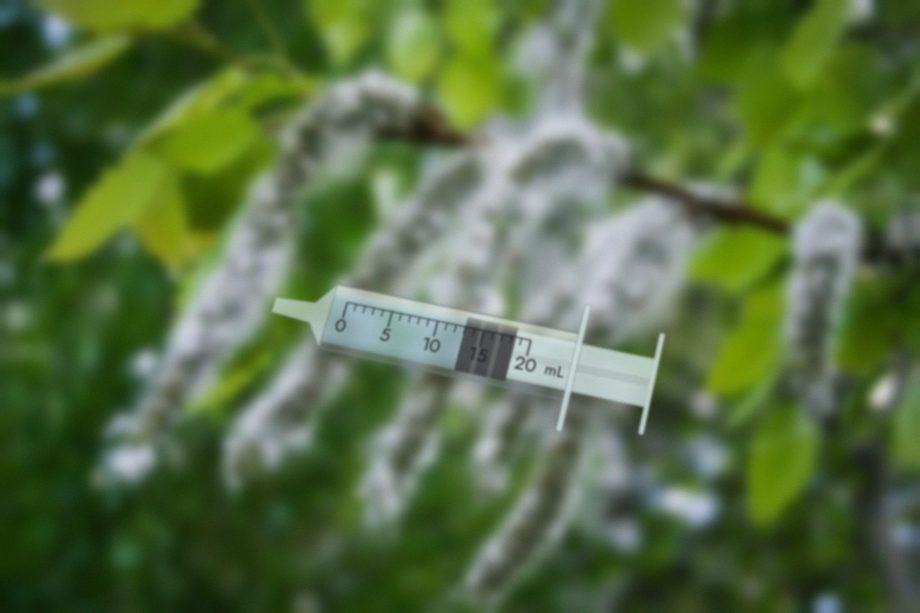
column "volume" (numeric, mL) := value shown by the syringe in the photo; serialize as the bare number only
13
